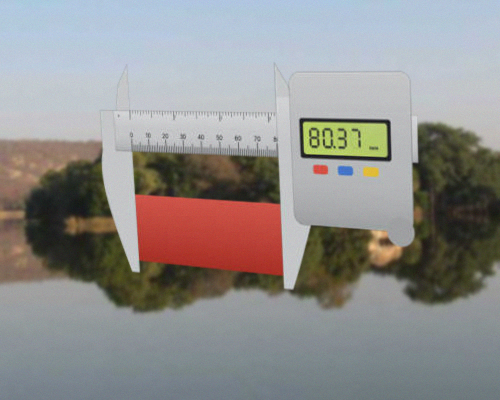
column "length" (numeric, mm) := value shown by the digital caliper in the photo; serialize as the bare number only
80.37
